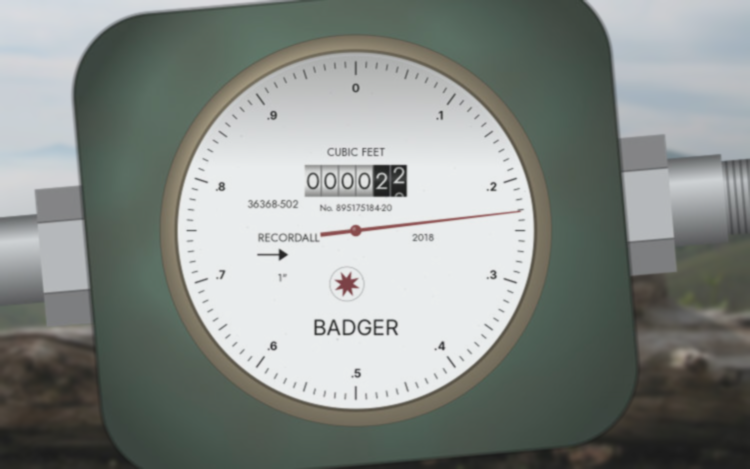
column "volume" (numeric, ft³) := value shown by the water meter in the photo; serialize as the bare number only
22.23
